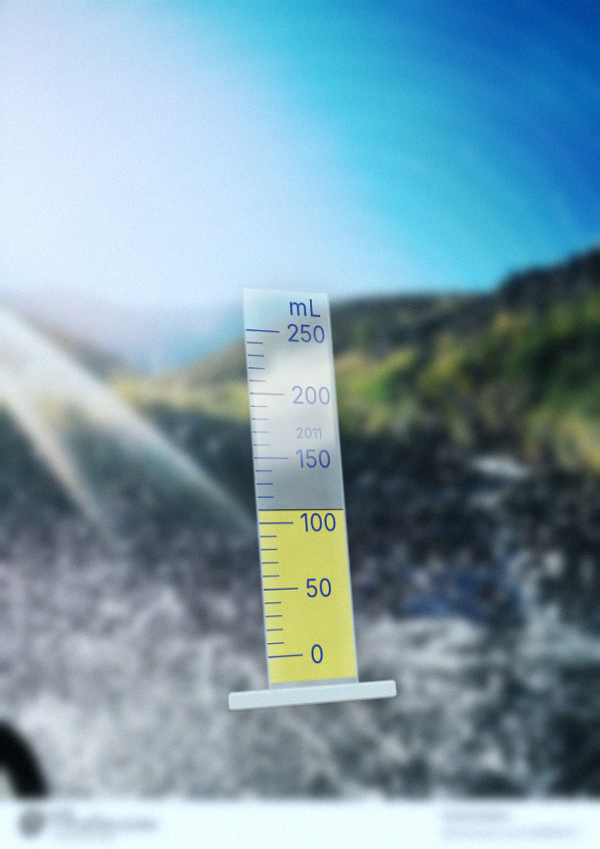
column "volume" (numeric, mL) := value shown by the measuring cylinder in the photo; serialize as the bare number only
110
